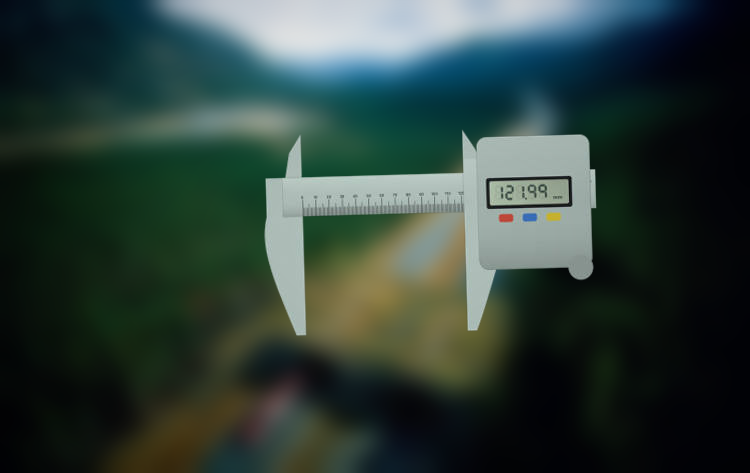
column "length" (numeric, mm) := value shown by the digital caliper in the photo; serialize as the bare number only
121.99
